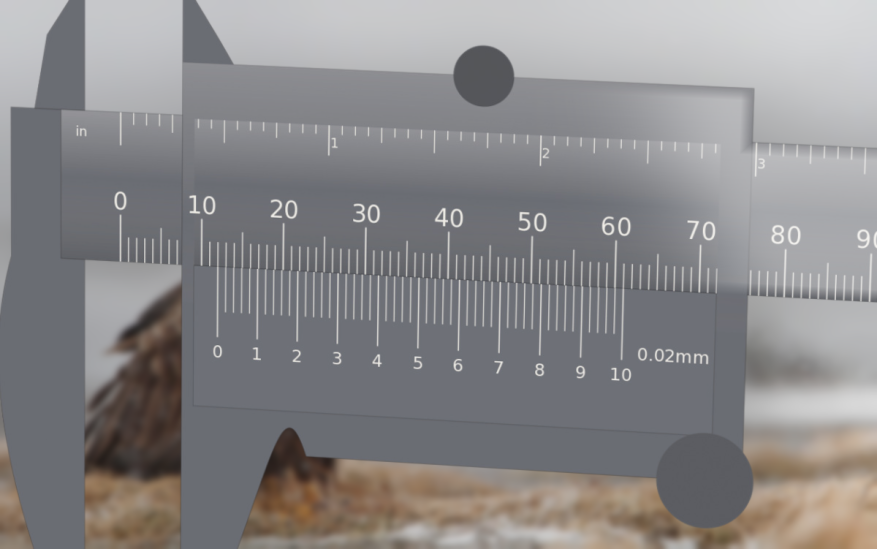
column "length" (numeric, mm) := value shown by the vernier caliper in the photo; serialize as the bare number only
12.0
